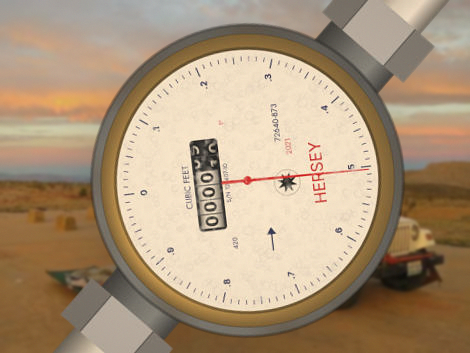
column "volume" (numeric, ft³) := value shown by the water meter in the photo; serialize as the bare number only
9.50
